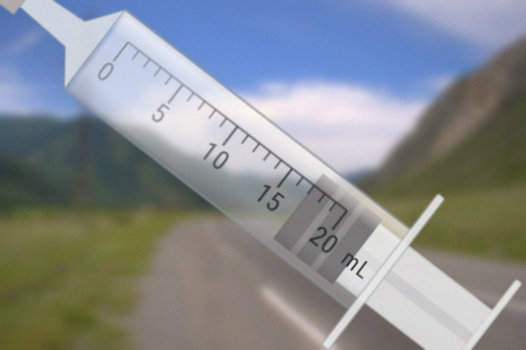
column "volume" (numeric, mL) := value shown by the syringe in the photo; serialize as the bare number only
17
